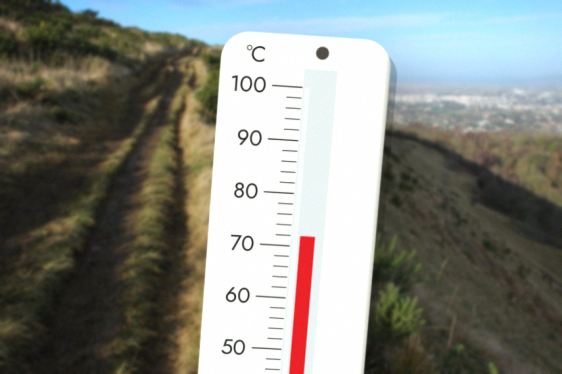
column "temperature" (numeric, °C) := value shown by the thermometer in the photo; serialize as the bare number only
72
